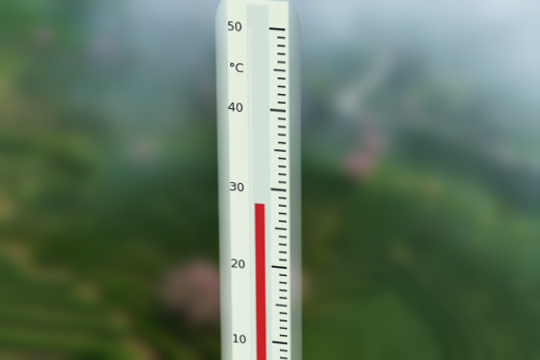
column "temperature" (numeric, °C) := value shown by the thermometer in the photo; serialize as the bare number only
28
